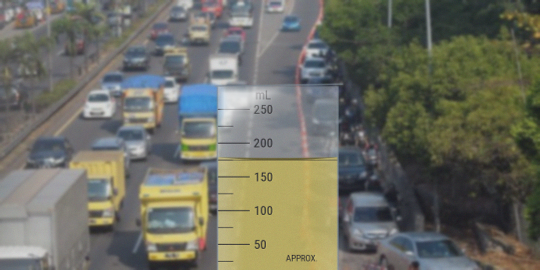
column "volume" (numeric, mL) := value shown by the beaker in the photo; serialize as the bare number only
175
